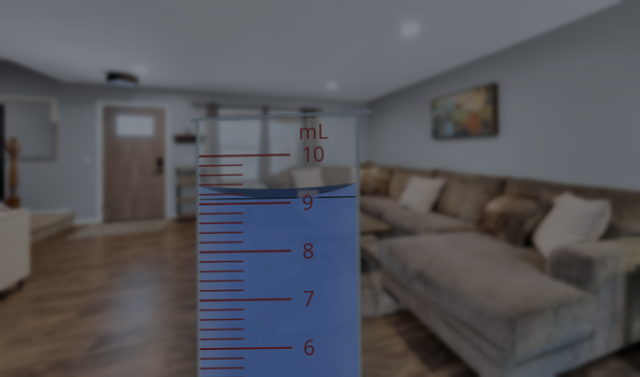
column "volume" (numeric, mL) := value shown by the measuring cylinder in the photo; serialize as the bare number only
9.1
